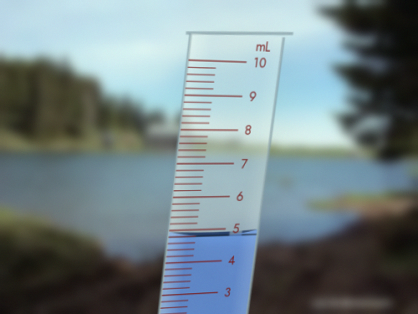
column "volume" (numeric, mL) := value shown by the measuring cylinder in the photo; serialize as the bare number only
4.8
